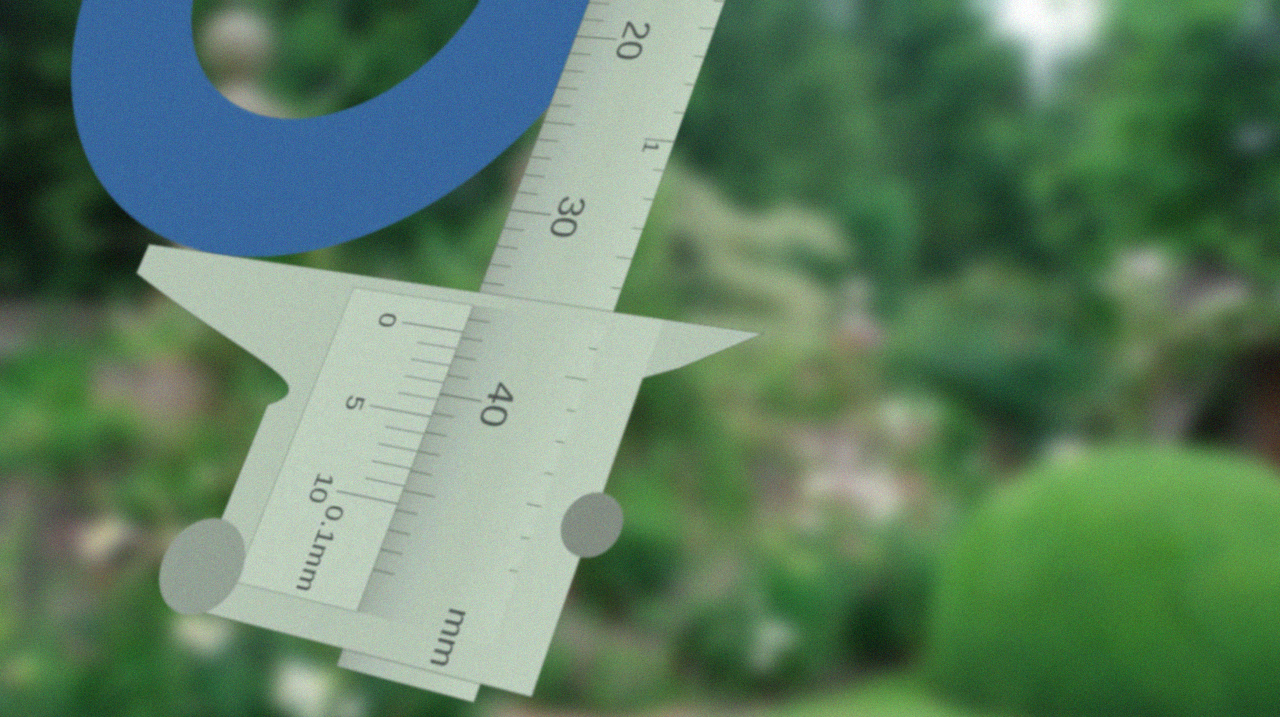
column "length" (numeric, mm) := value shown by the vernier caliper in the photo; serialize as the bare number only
36.7
